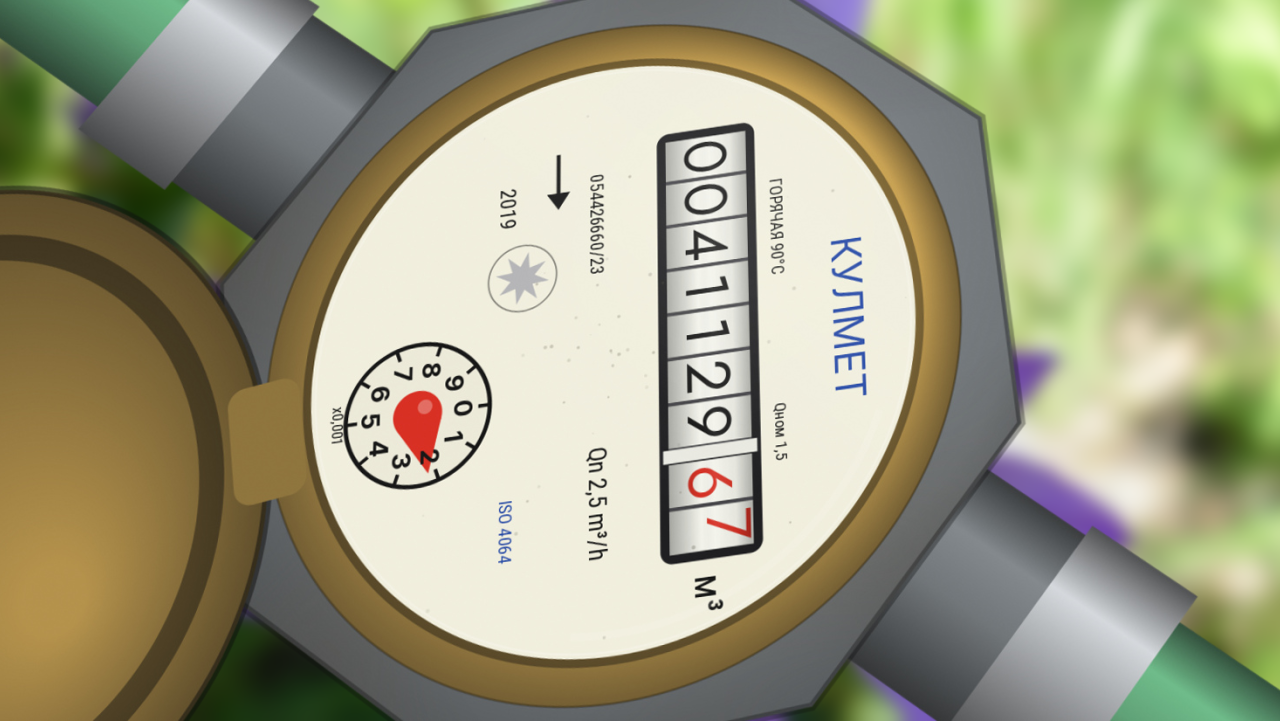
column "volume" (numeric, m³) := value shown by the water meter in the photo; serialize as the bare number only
41129.672
